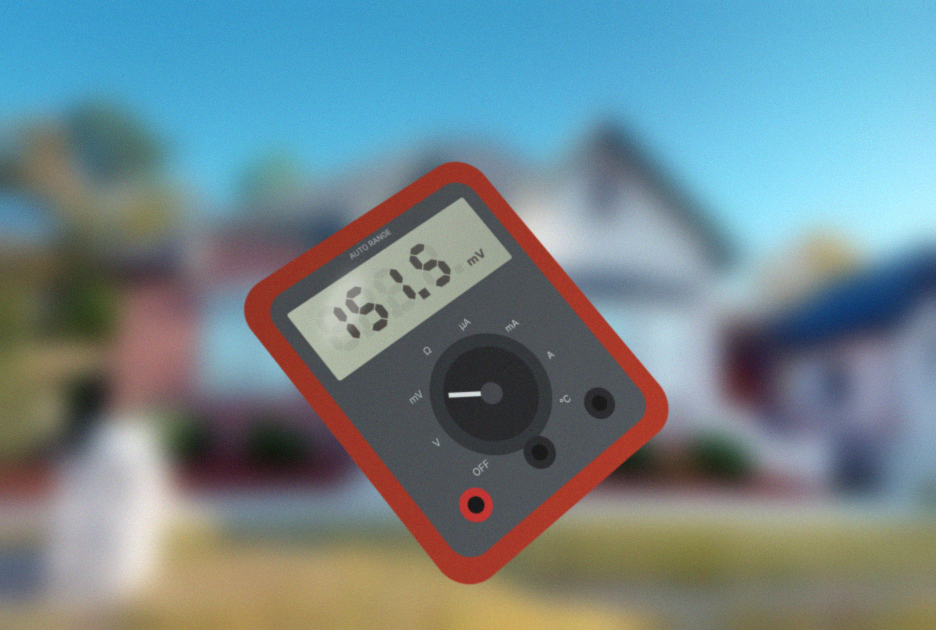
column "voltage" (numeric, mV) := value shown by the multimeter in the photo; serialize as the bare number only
151.5
